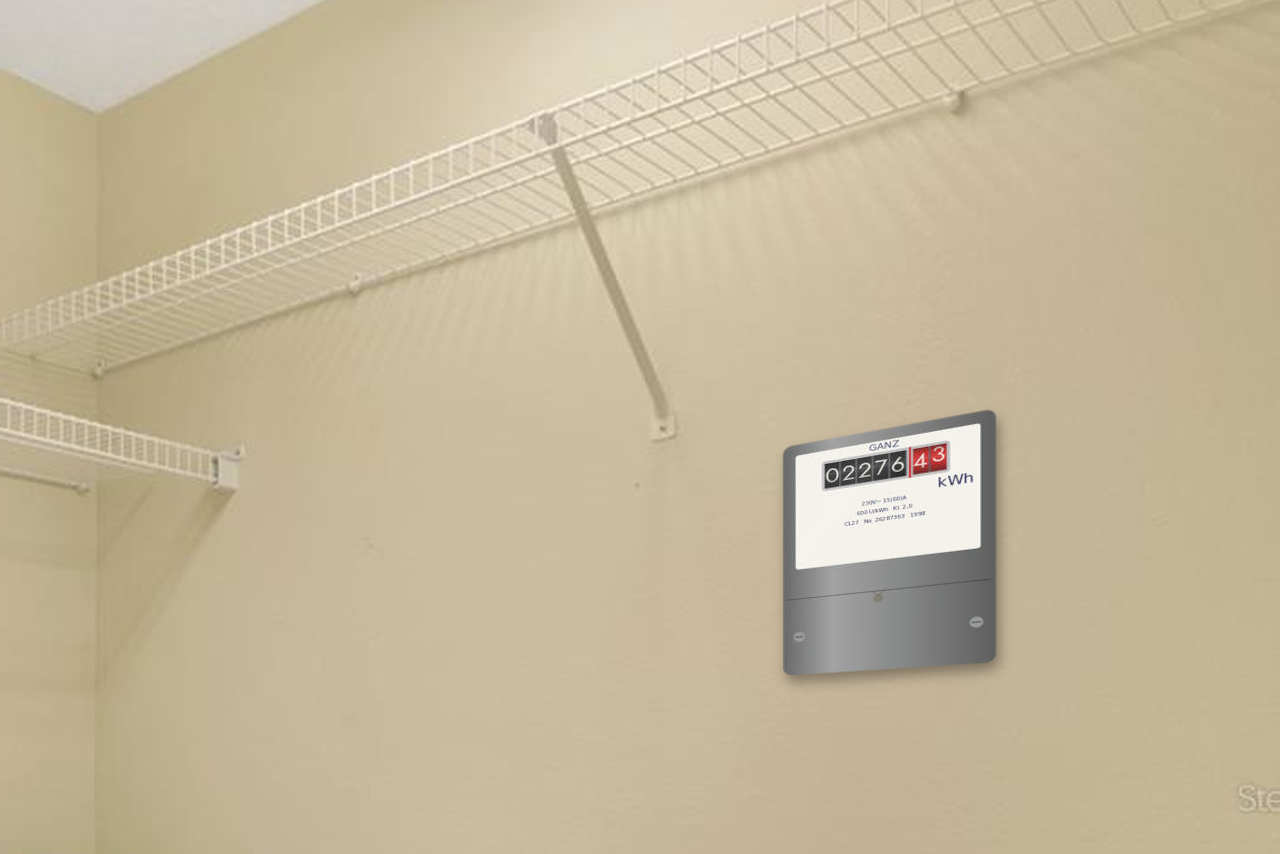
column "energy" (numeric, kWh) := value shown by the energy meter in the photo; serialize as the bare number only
2276.43
